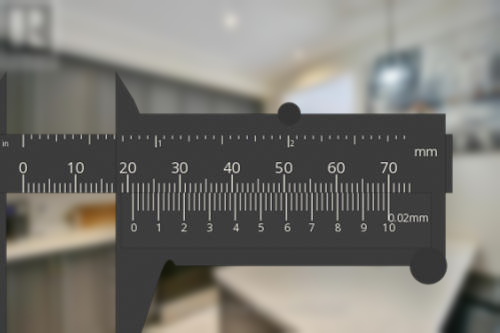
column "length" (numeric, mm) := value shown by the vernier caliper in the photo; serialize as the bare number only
21.0
